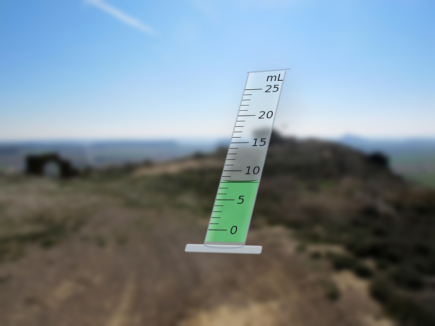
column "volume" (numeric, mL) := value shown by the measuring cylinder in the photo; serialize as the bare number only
8
